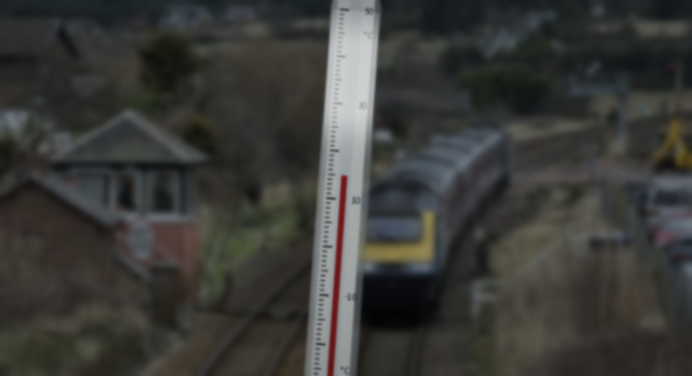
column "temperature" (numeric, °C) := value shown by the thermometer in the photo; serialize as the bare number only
15
